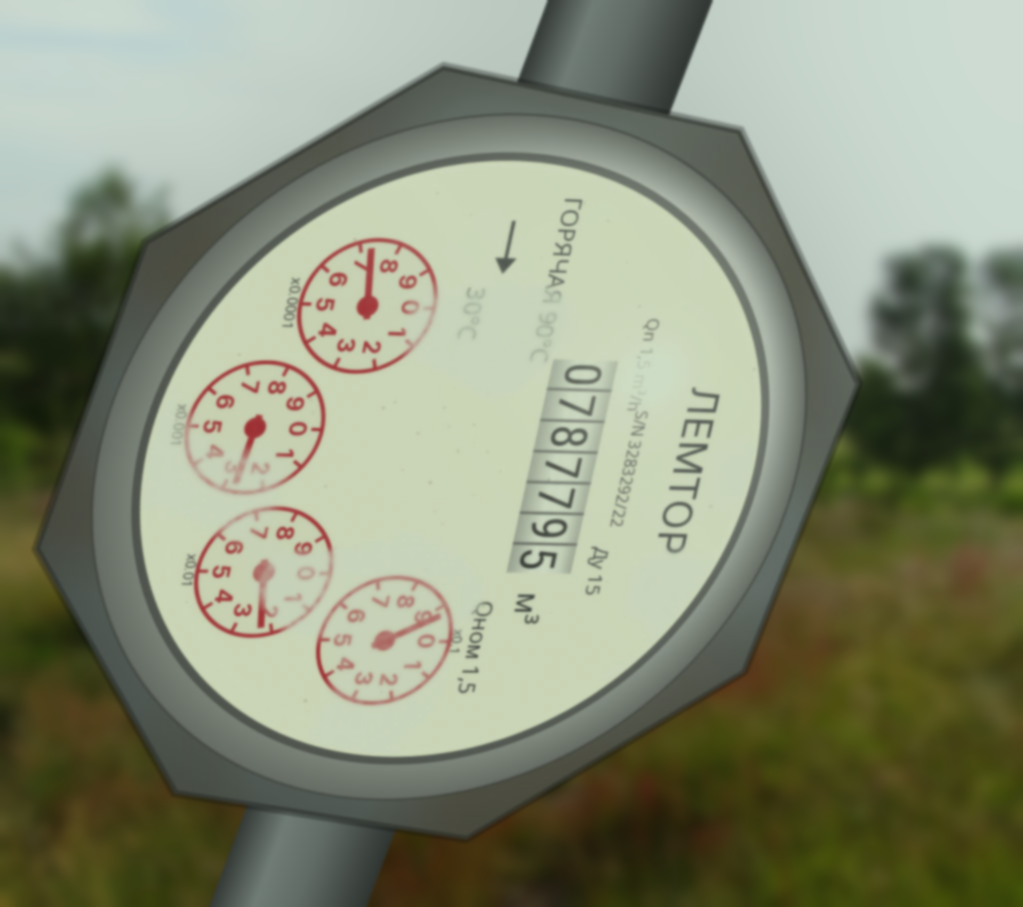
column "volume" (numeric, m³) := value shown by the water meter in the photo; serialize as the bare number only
787794.9227
